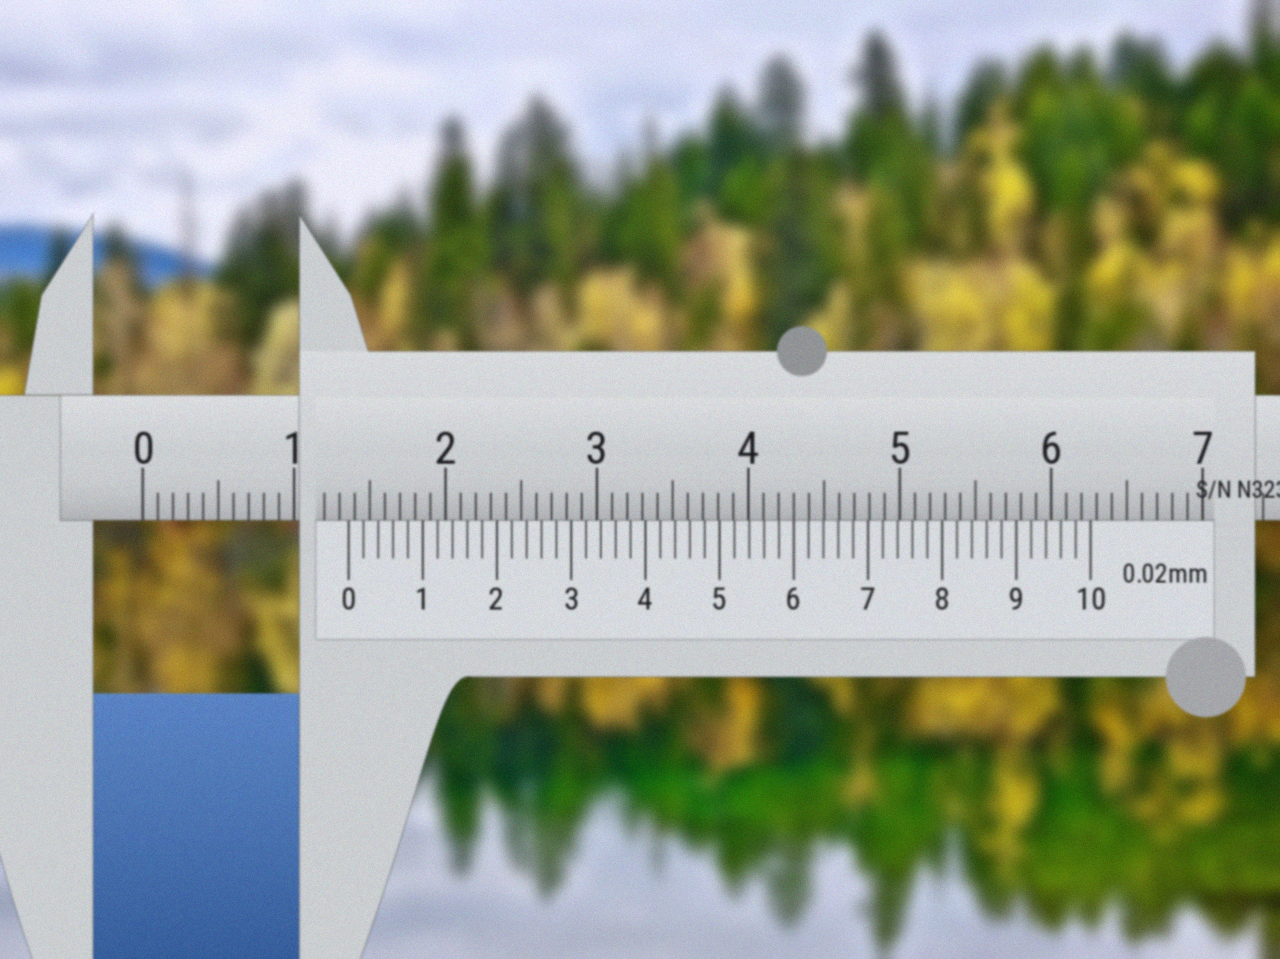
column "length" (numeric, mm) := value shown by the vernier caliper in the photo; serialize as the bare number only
13.6
